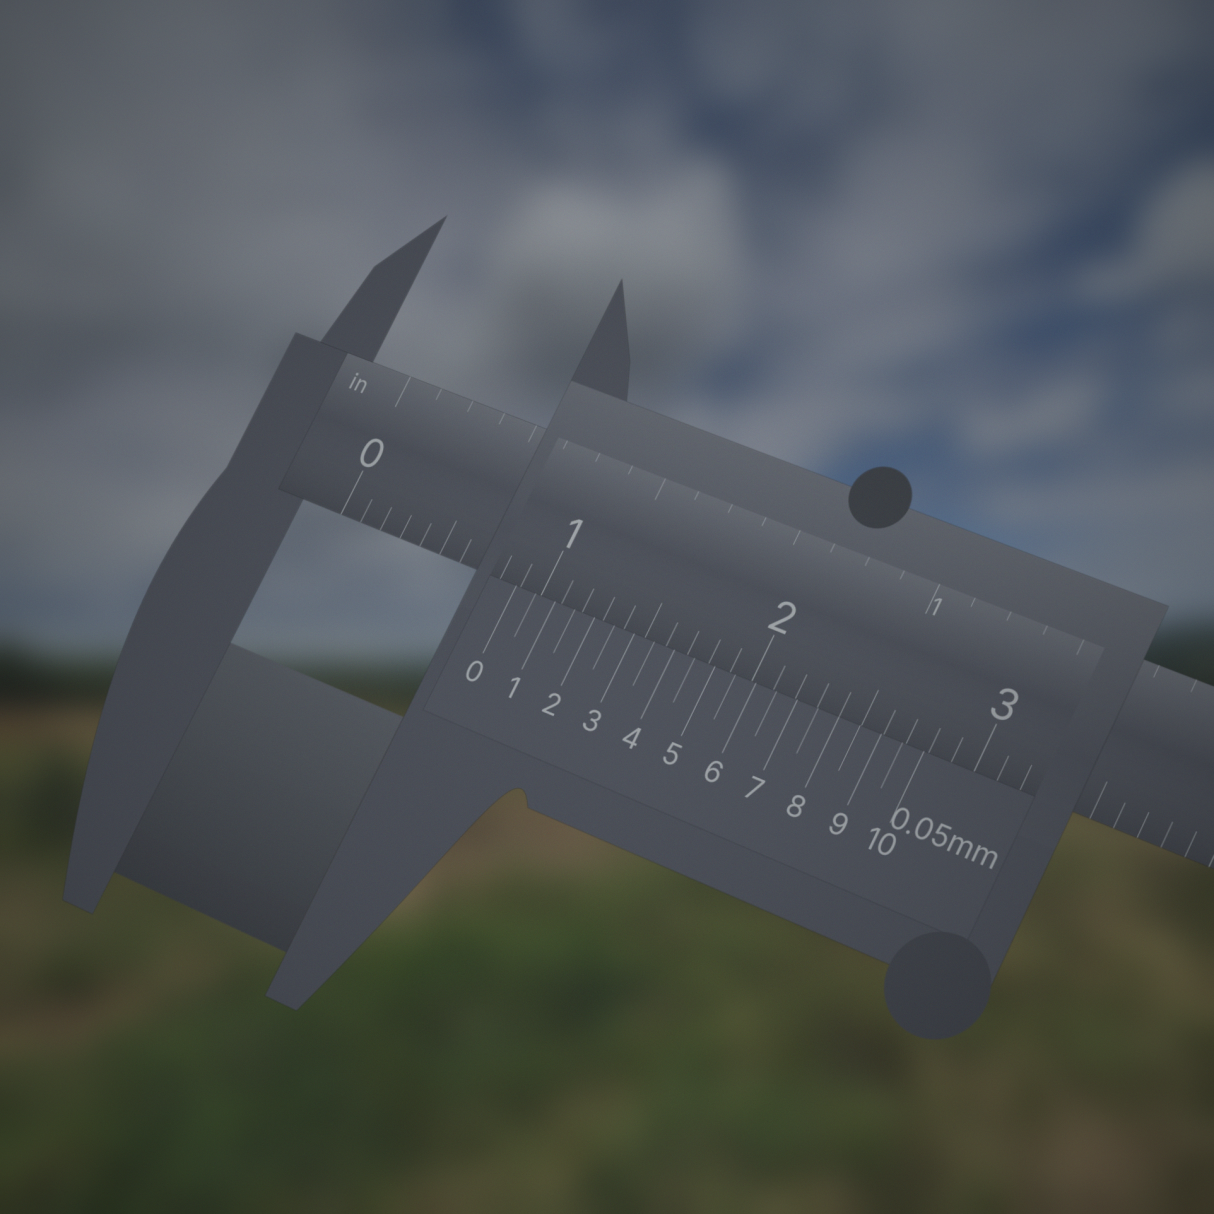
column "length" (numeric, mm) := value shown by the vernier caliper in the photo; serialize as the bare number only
8.8
